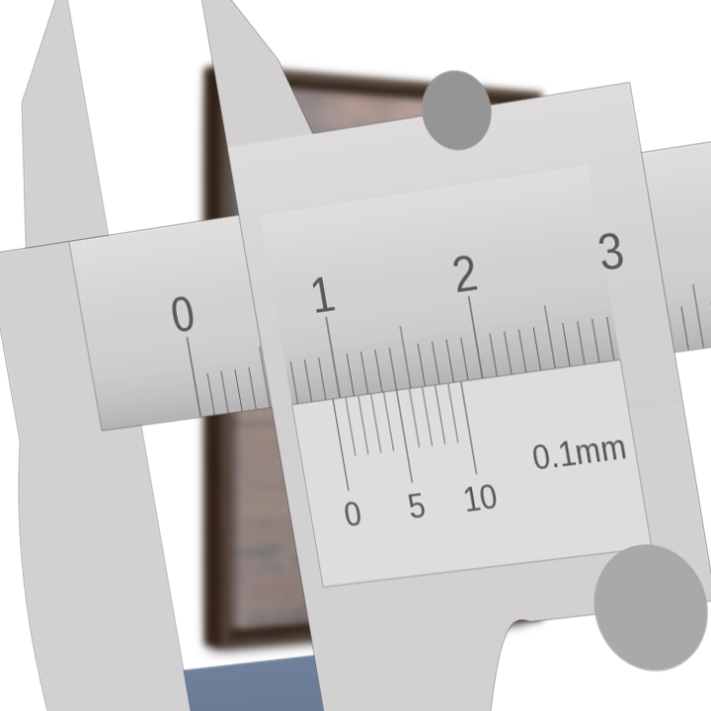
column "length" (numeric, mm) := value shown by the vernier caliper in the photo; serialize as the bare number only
9.5
